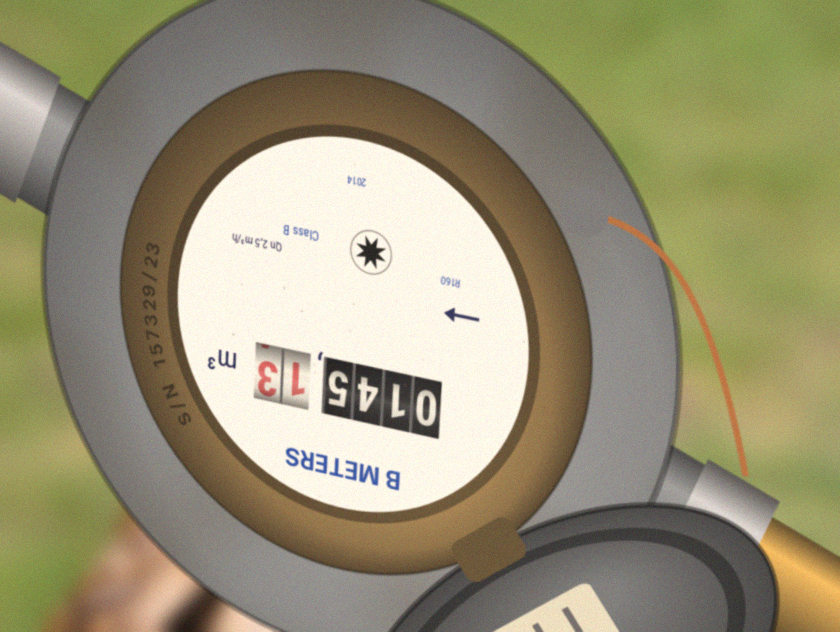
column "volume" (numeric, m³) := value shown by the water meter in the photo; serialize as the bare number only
145.13
